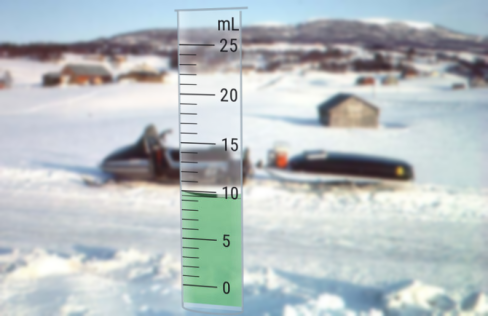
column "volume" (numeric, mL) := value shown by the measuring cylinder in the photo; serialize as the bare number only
9.5
